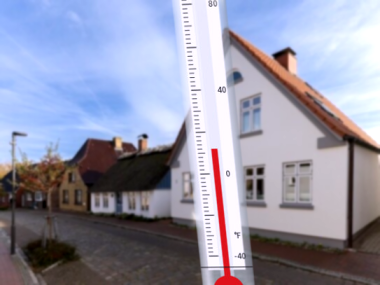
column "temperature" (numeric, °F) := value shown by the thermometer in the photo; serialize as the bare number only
12
